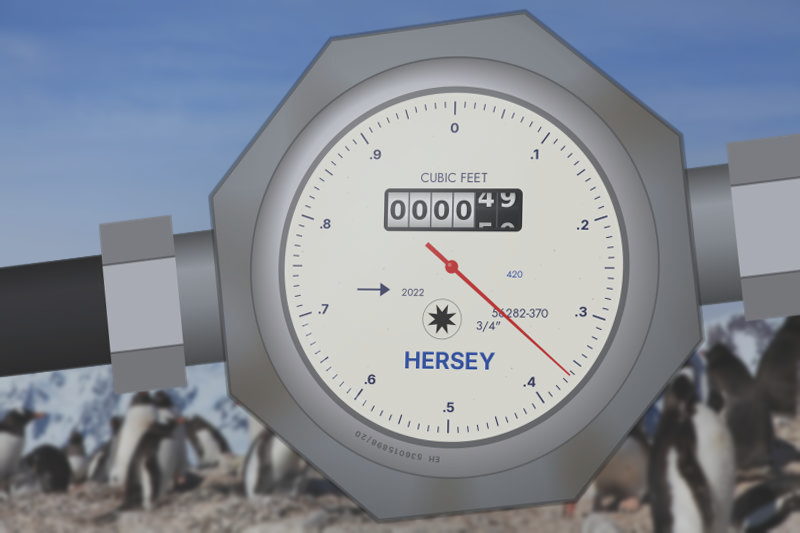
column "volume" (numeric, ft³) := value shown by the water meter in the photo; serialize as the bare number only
49.36
